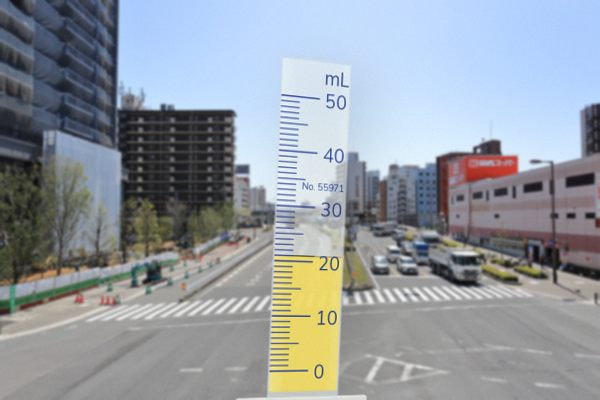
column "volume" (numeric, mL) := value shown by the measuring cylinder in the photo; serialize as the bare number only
21
